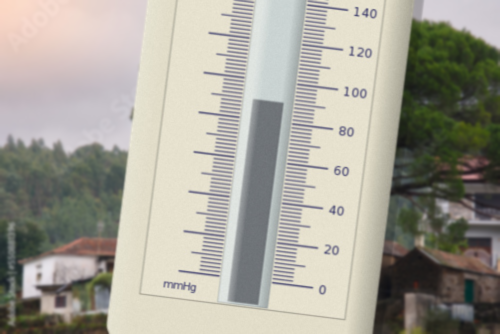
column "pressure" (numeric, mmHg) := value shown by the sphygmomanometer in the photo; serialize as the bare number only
90
